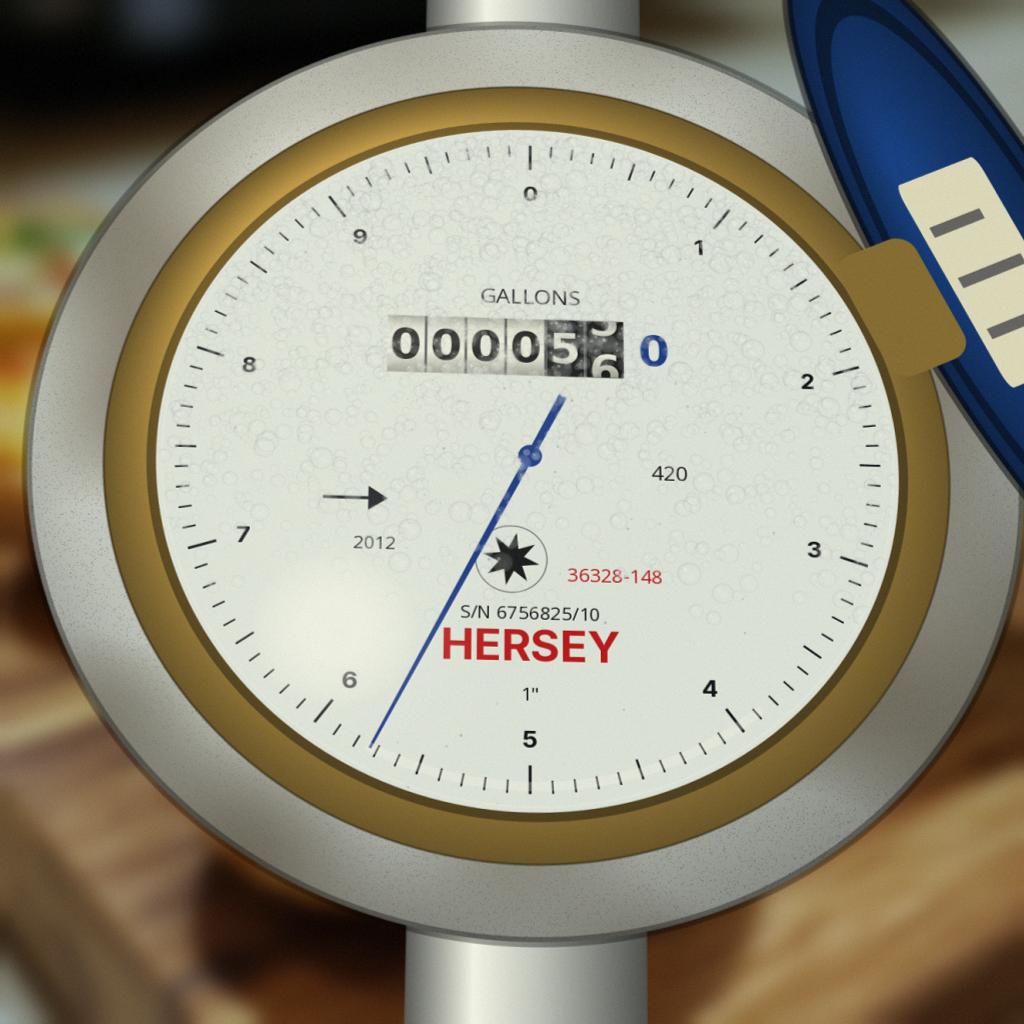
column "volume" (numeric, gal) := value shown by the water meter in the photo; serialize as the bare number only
555.7
